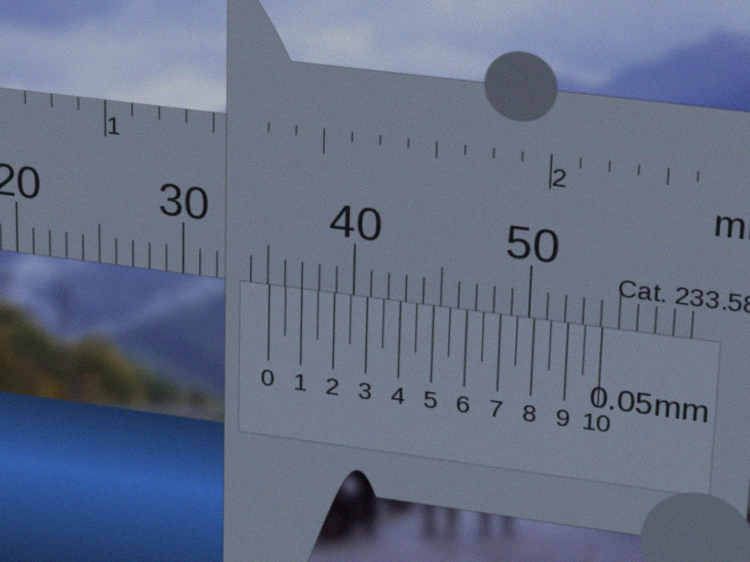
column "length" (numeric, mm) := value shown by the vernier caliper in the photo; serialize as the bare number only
35.1
